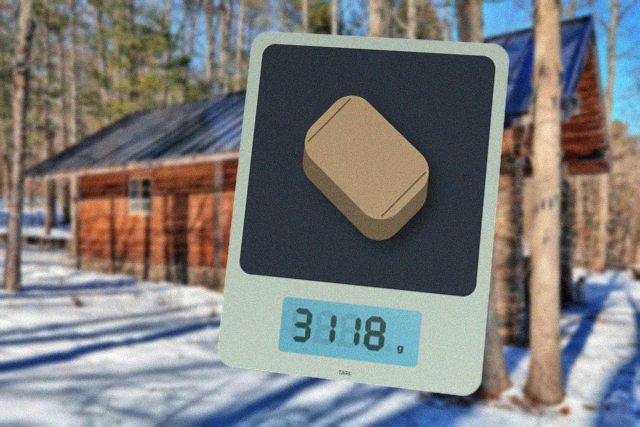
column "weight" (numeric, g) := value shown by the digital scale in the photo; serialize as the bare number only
3118
